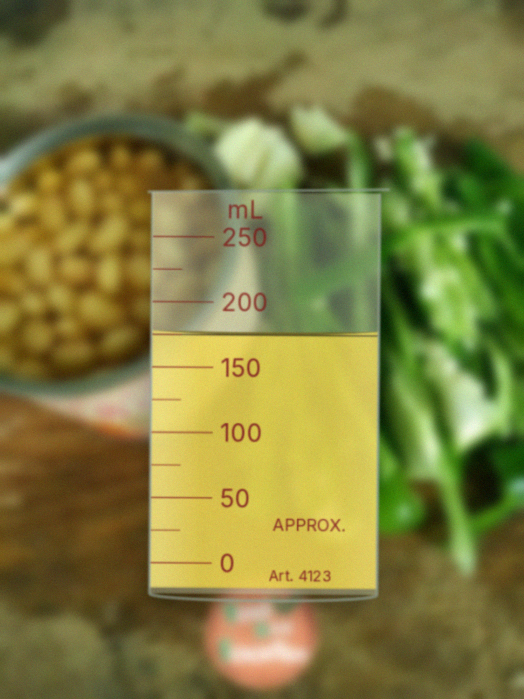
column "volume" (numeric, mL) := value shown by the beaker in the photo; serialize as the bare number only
175
